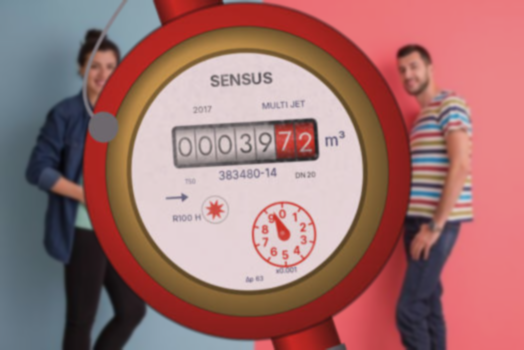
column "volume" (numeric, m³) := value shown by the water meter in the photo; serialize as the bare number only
39.719
